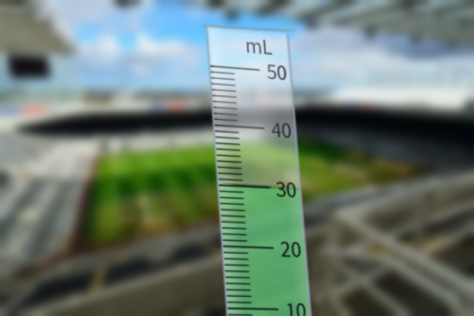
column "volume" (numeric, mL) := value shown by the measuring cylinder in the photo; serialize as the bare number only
30
